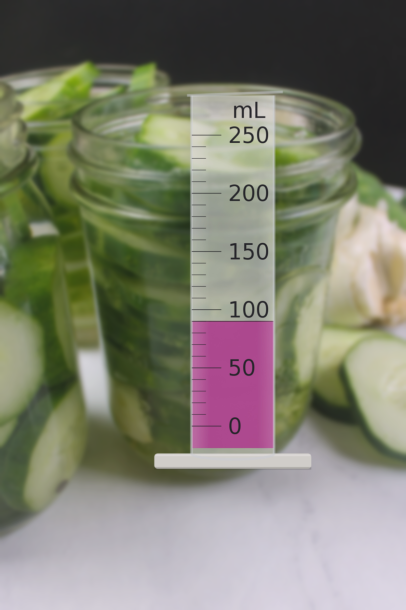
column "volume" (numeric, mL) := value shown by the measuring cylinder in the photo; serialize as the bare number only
90
